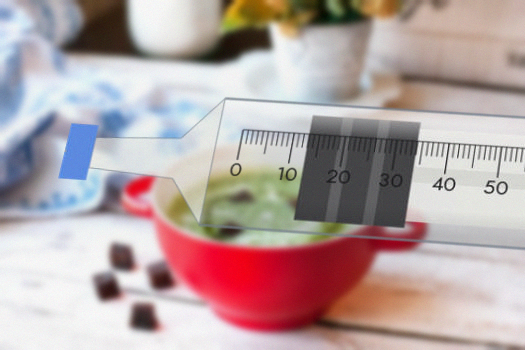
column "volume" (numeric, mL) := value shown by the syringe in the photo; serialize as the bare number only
13
